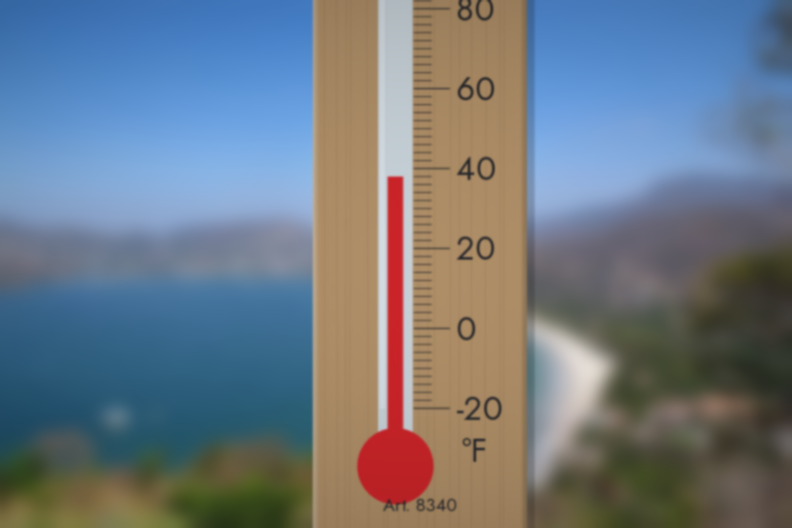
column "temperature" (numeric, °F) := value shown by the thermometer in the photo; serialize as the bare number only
38
